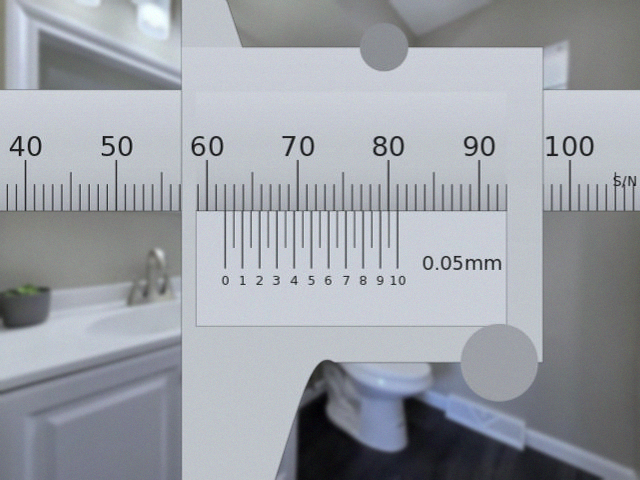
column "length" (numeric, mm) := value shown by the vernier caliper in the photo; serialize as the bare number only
62.0
